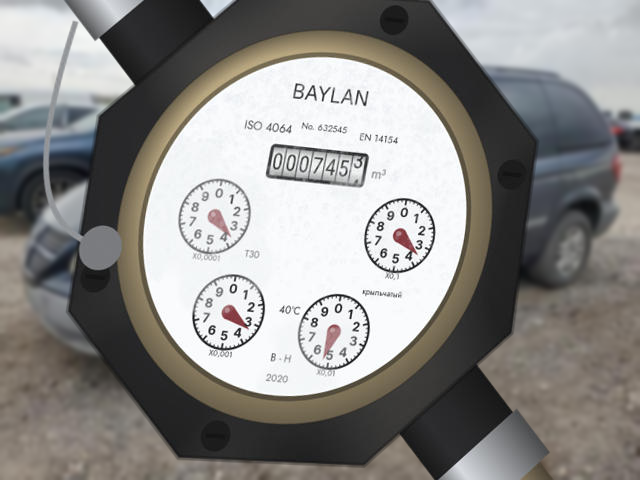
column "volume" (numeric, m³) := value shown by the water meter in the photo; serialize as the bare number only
7453.3533
